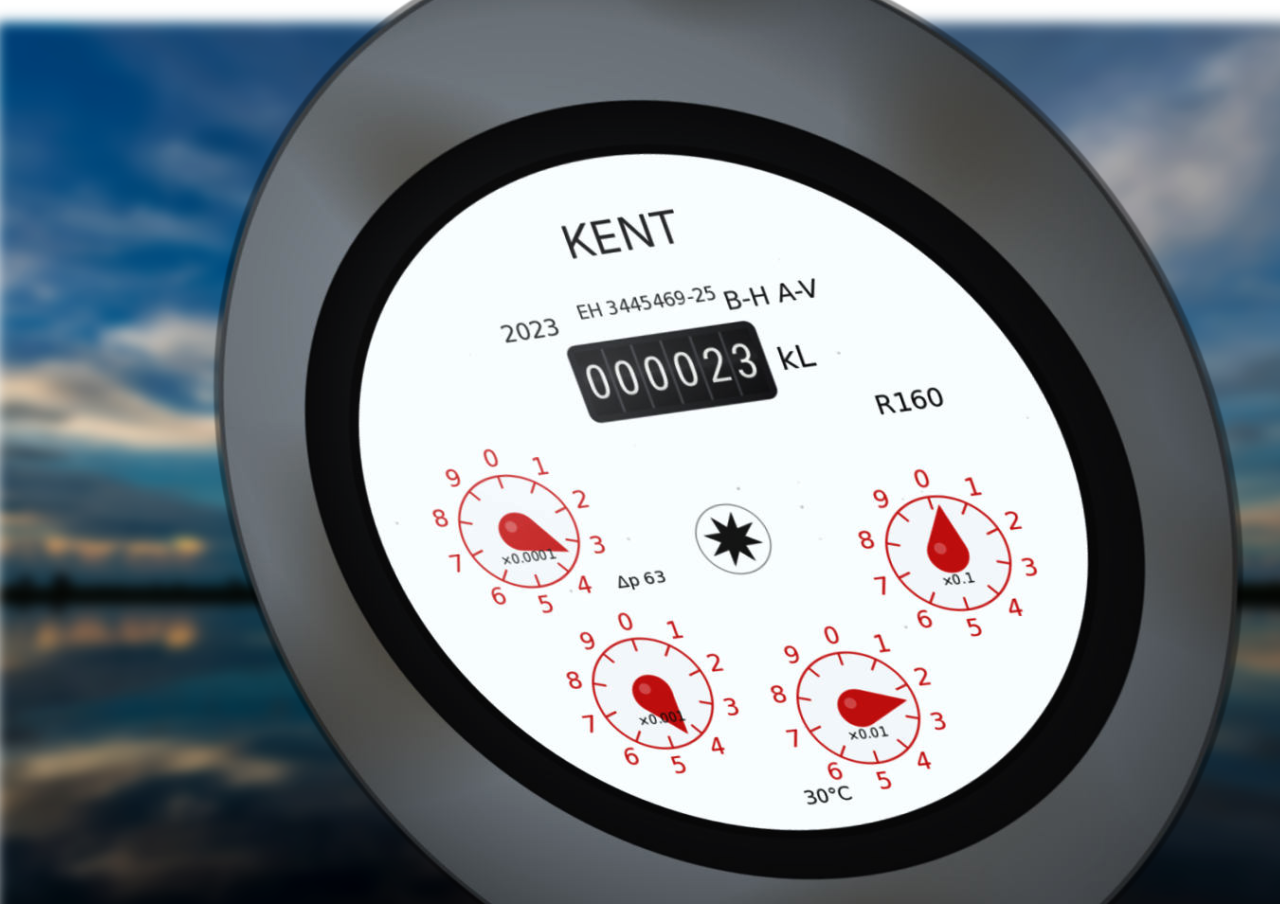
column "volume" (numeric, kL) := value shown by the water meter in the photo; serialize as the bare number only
23.0243
